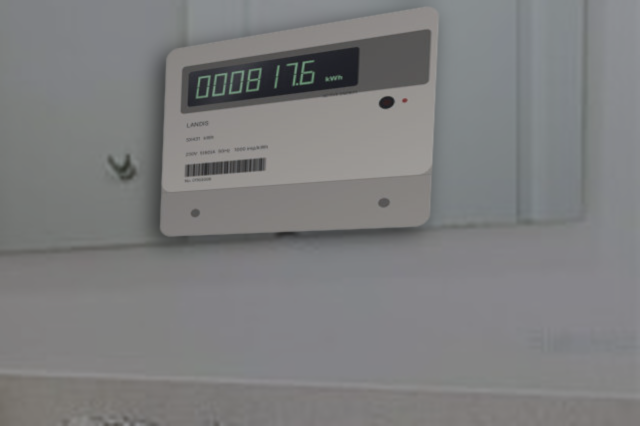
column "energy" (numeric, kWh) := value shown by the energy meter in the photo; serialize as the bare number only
817.6
